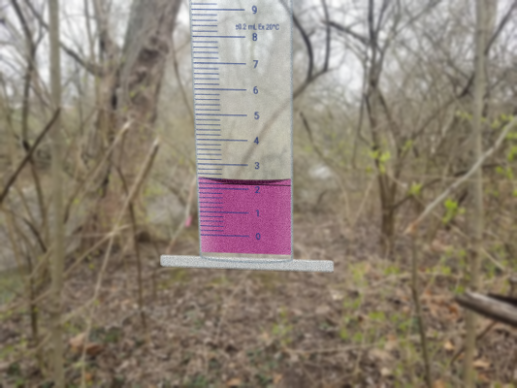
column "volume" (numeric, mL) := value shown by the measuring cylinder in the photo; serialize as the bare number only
2.2
